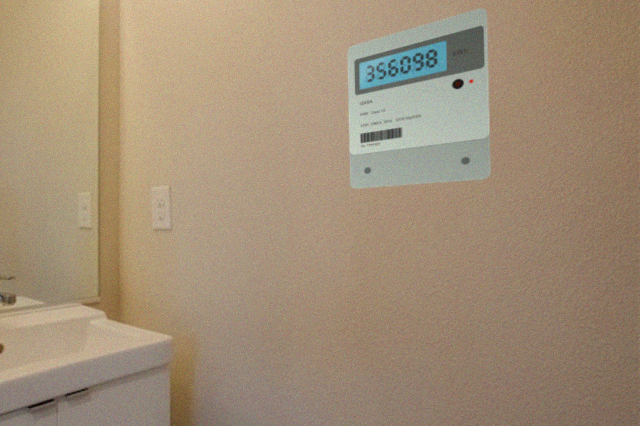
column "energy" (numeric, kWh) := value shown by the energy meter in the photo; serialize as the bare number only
356098
